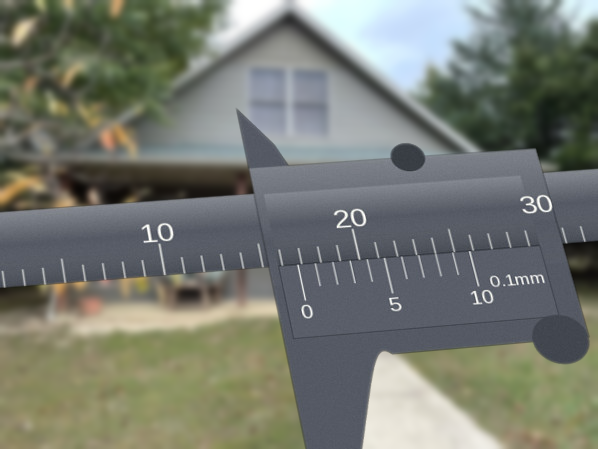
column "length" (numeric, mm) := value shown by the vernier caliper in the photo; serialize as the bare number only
16.8
